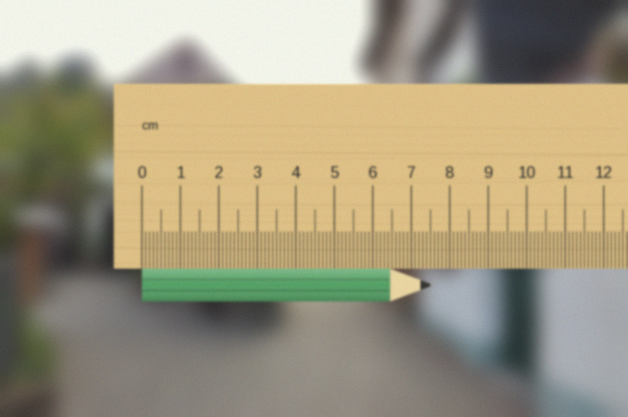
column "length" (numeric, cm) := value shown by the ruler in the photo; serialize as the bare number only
7.5
